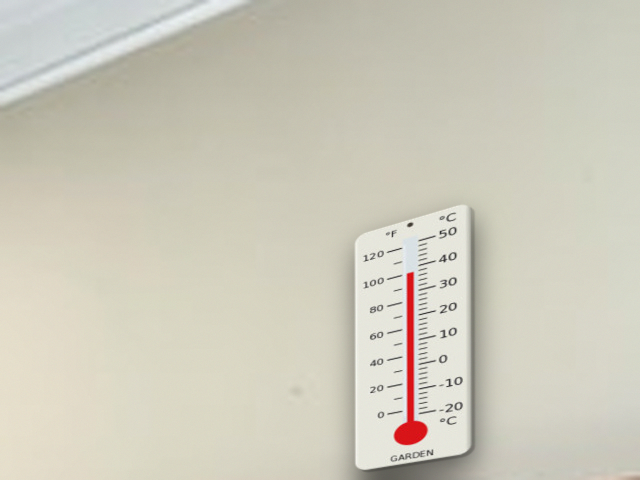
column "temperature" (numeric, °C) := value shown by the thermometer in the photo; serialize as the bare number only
38
